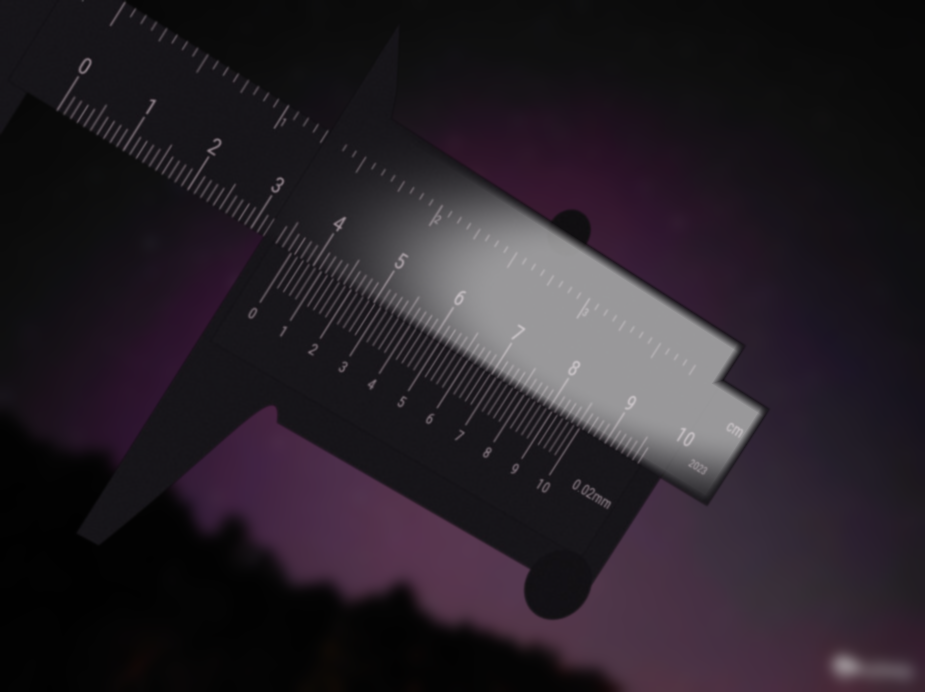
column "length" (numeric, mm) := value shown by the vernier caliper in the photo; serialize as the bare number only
36.5
